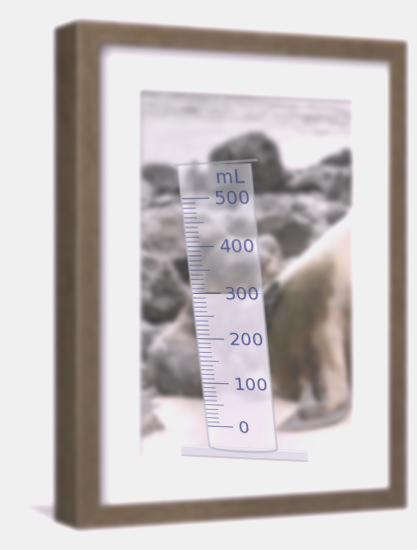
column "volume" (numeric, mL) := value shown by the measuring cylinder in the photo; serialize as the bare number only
300
